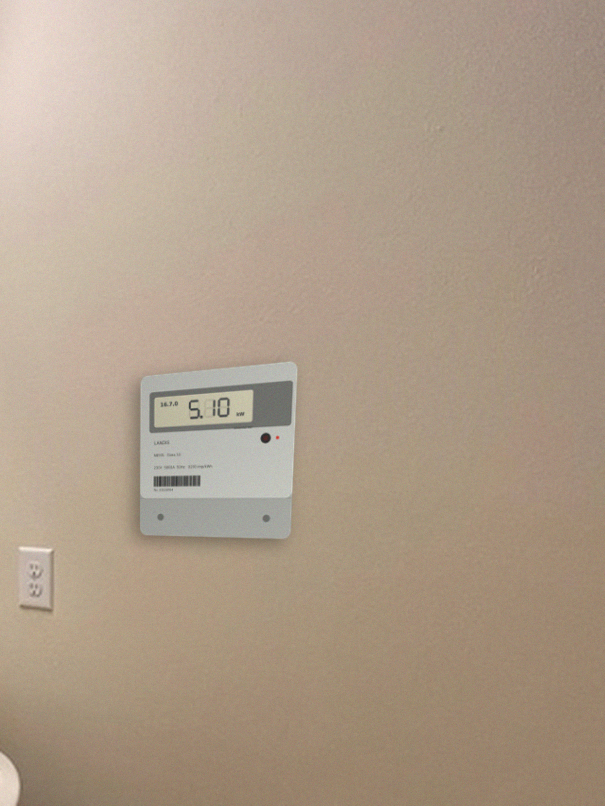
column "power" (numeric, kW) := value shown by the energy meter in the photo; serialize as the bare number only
5.10
